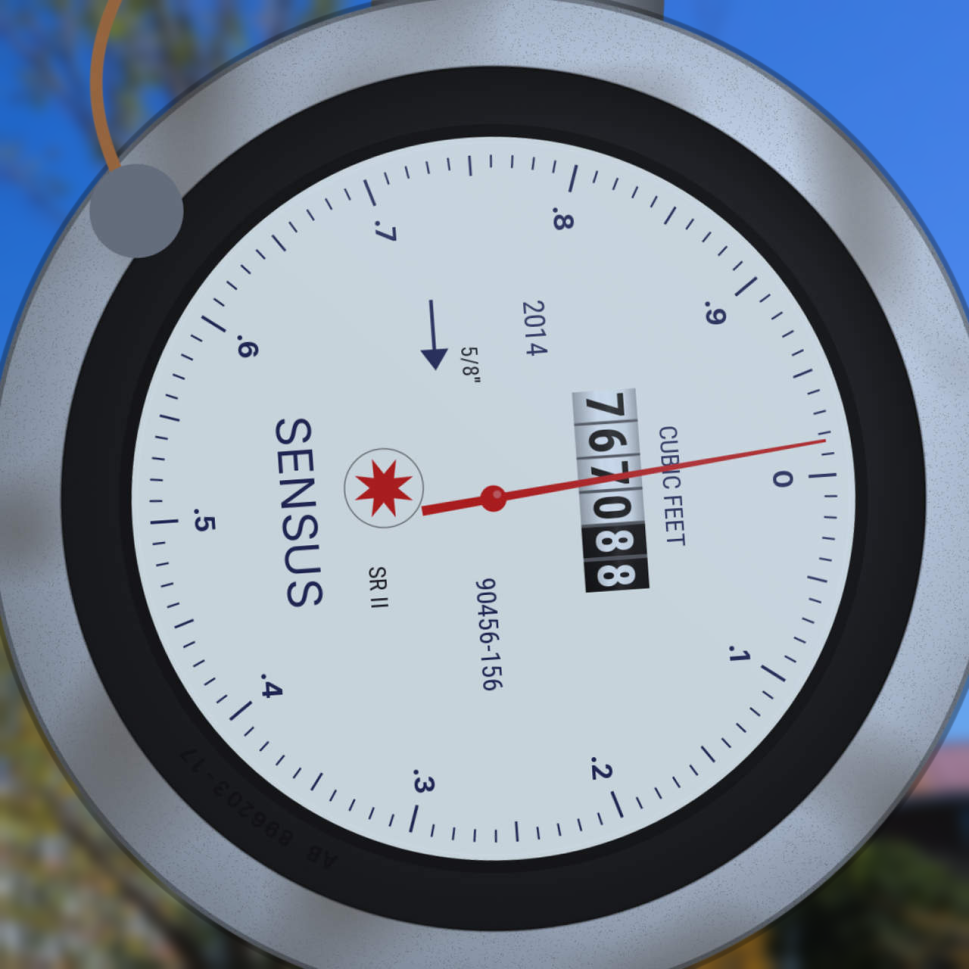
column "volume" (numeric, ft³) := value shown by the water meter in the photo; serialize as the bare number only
767087.98
